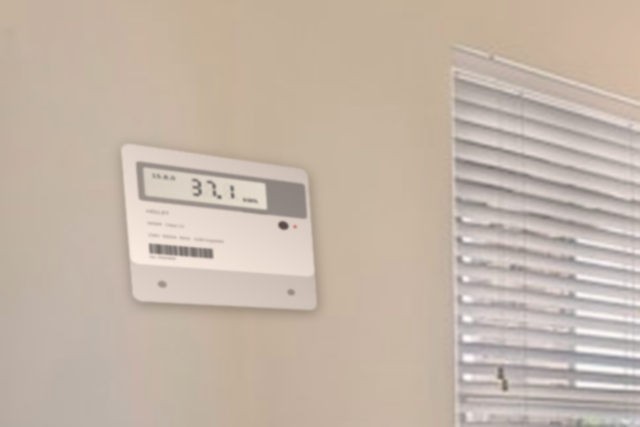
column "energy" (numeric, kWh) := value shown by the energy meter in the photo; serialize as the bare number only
37.1
